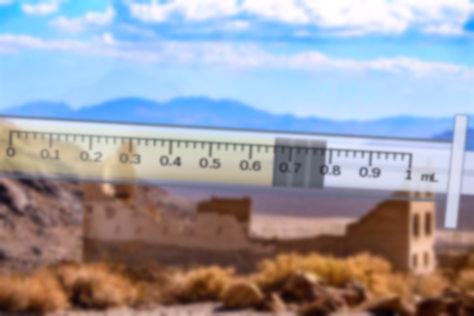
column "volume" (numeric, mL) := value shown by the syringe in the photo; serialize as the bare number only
0.66
